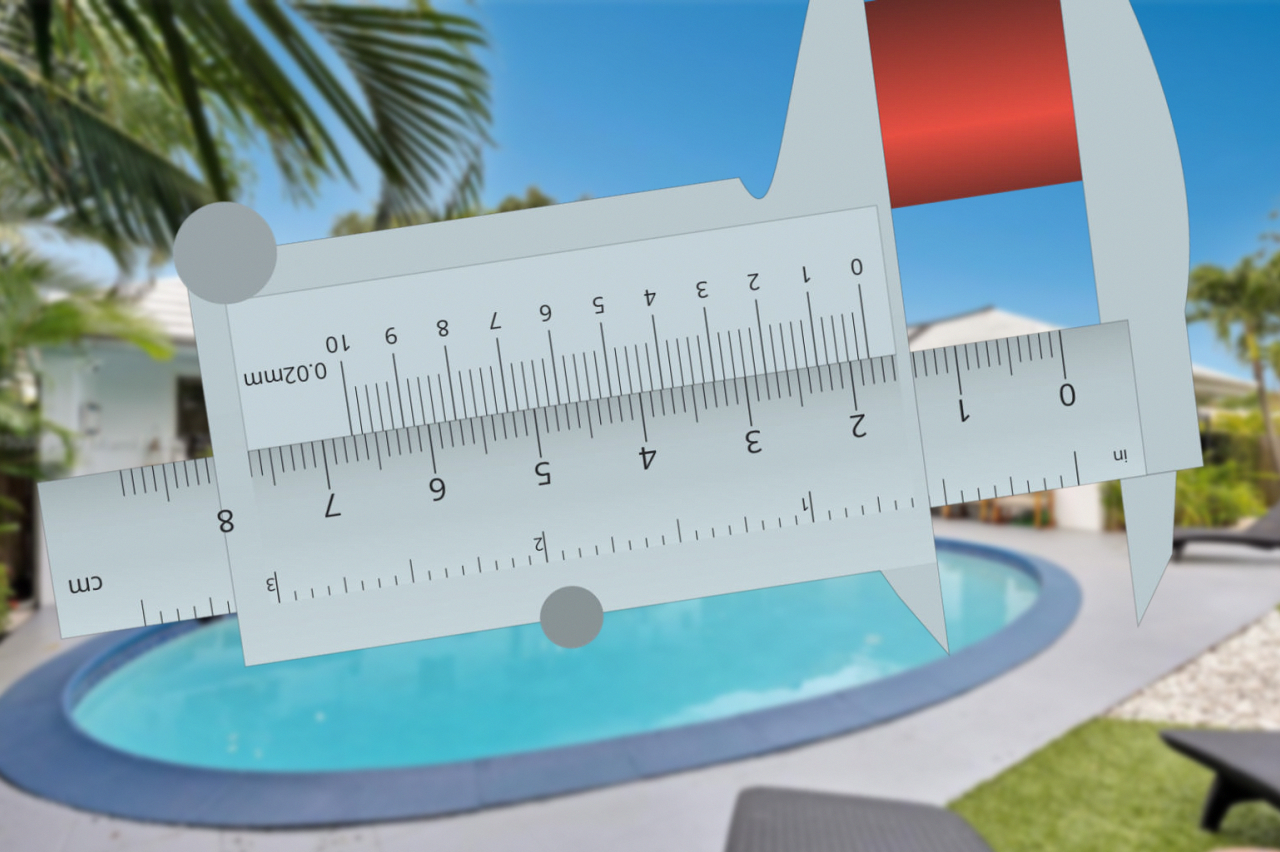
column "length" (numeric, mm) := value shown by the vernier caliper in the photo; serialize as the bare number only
18.2
